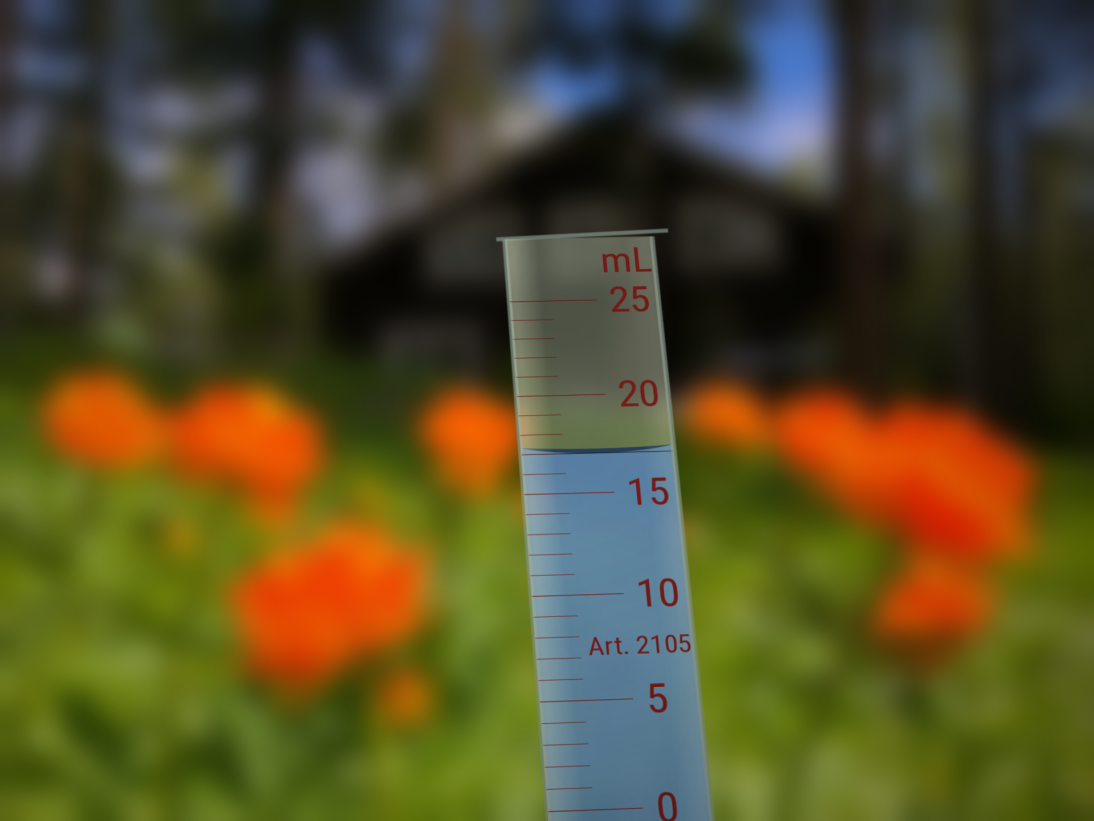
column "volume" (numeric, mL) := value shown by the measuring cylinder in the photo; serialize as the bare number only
17
